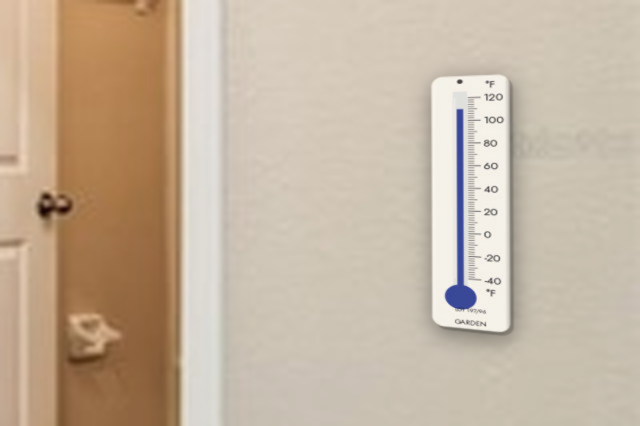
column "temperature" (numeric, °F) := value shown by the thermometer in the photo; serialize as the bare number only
110
